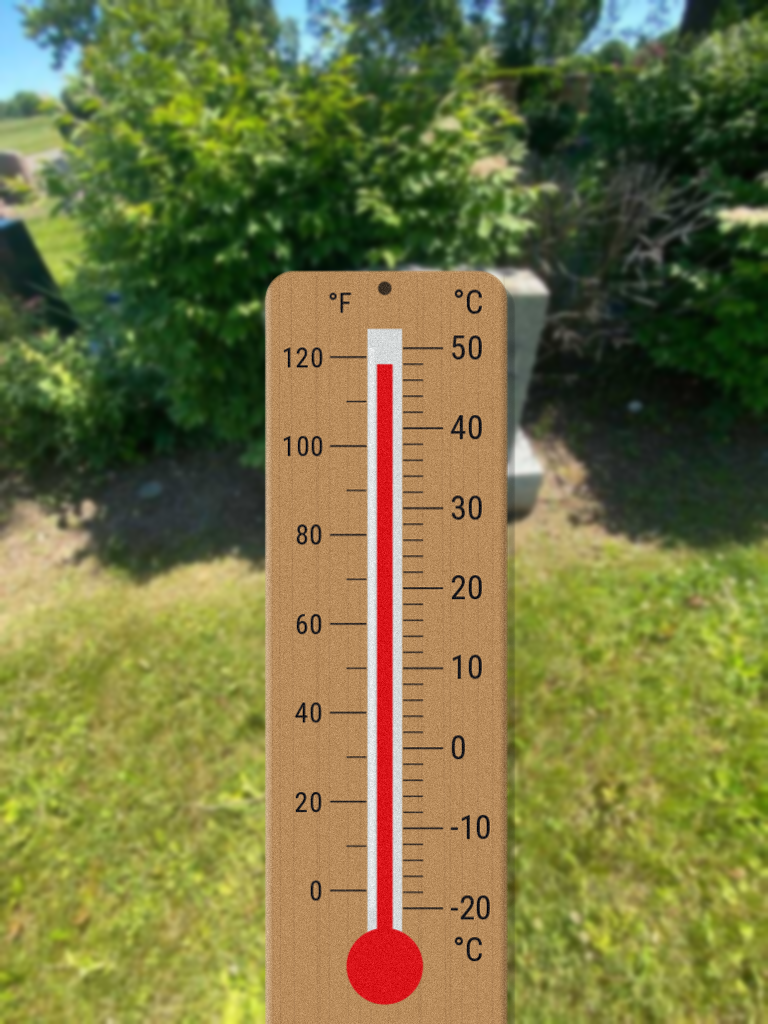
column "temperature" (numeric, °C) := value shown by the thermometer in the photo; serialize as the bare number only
48
